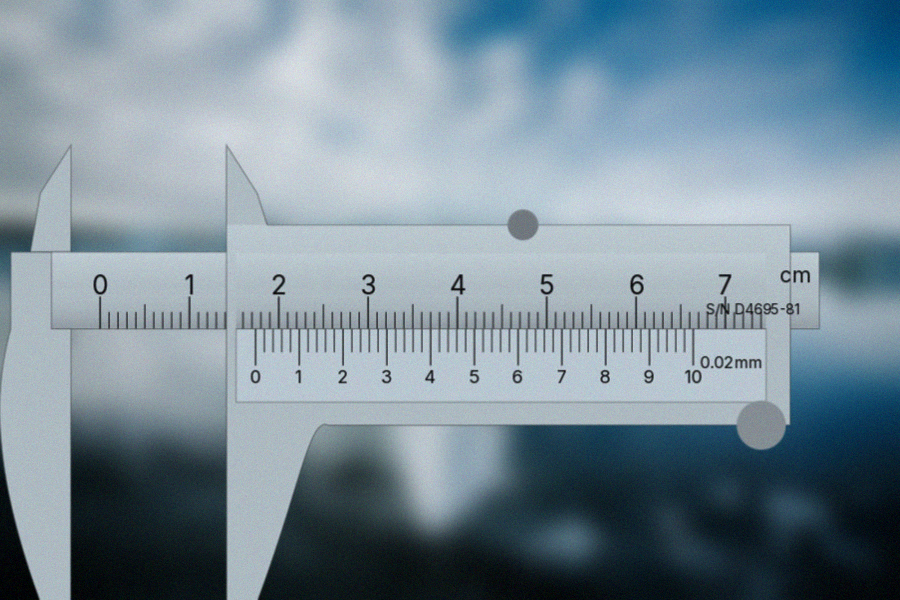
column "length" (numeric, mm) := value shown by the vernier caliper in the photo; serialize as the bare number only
17.4
